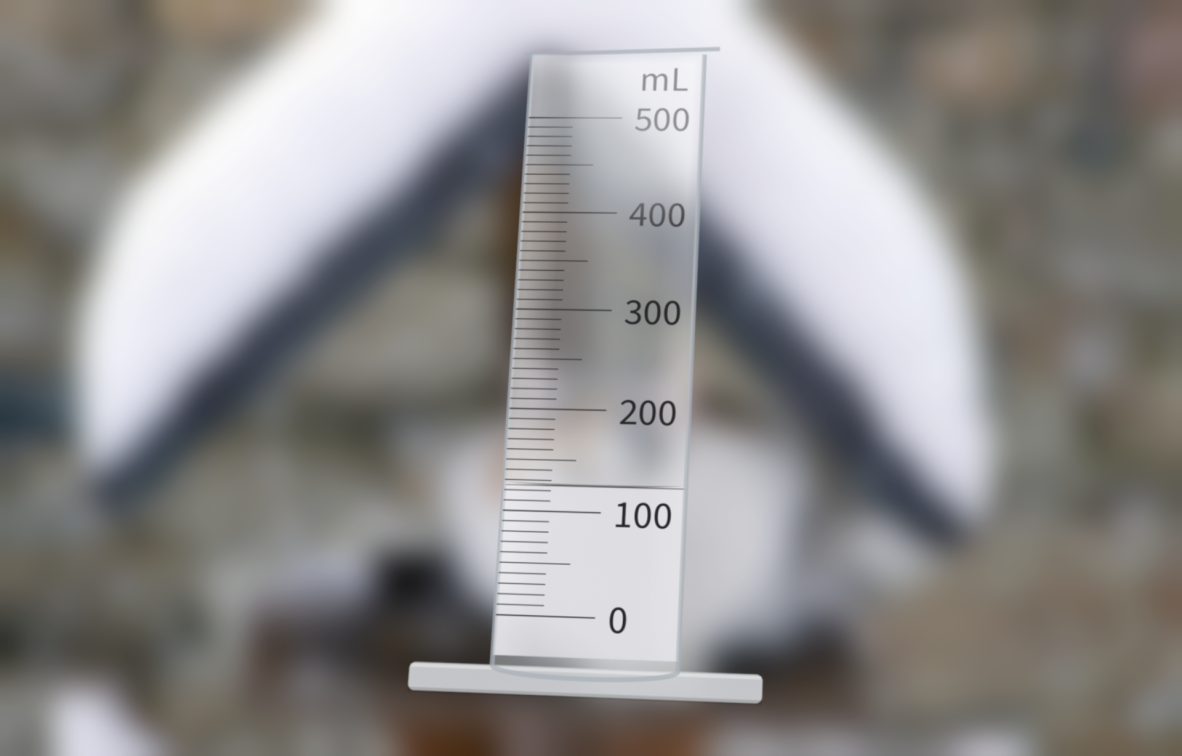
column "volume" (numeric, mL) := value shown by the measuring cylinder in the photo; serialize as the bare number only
125
